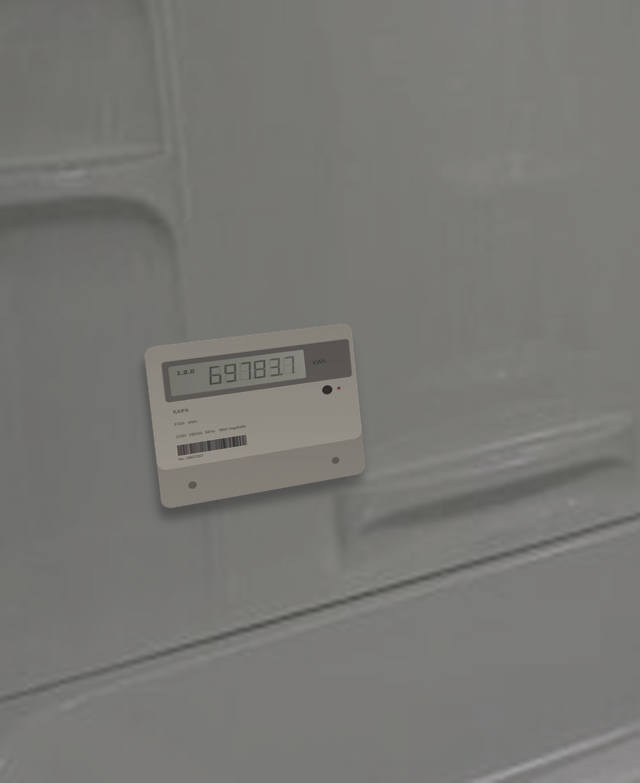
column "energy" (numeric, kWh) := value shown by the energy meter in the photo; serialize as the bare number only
69783.7
